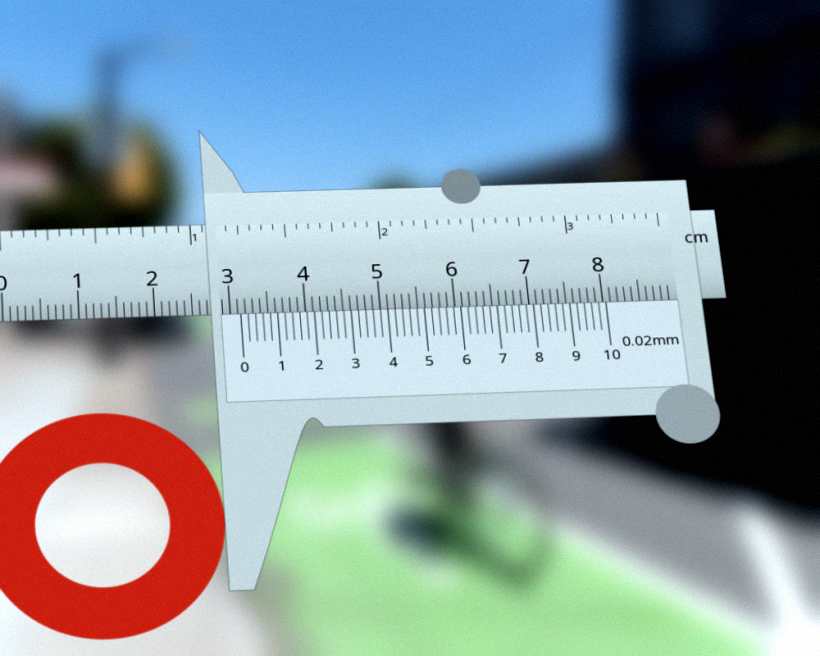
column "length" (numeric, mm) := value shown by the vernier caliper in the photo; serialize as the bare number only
31.4
